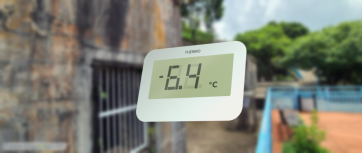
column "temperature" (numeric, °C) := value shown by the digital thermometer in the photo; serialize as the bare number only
-6.4
